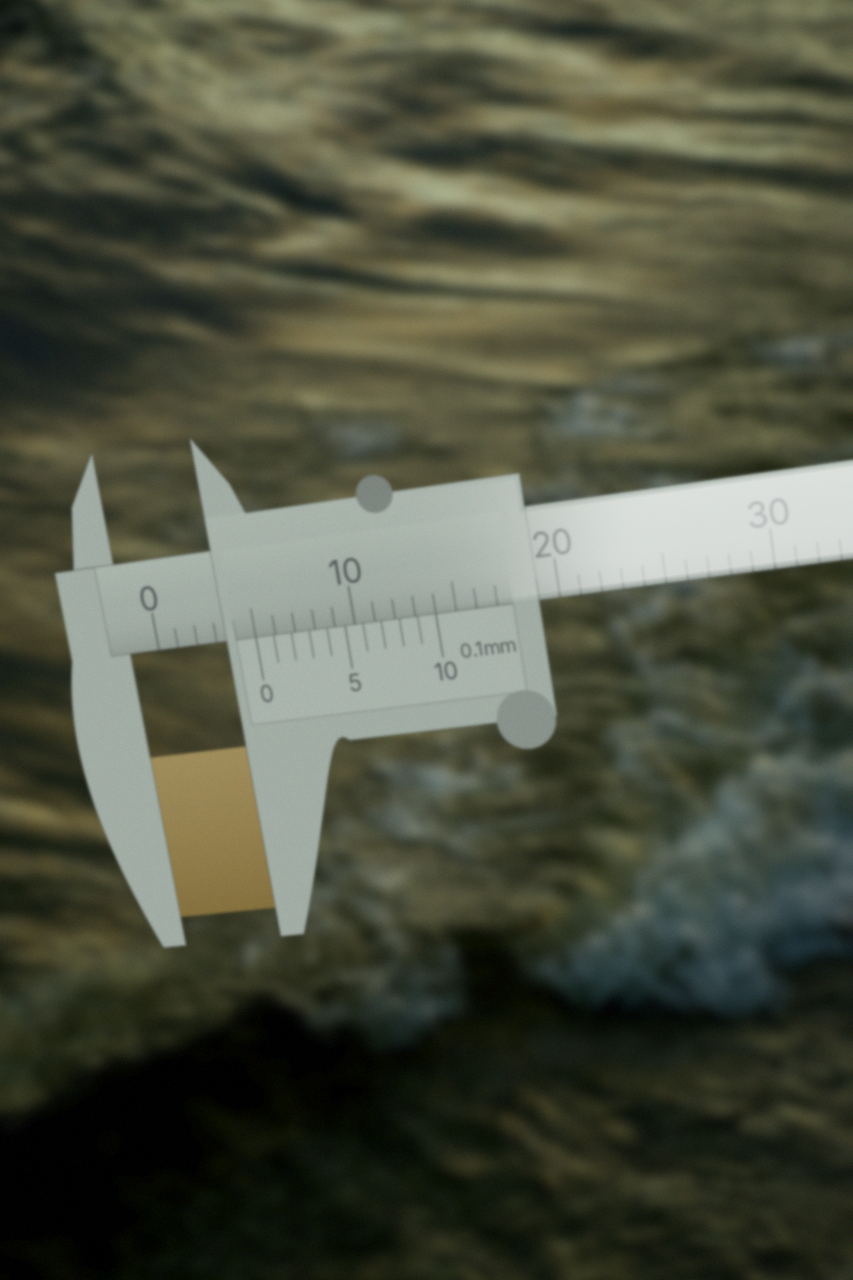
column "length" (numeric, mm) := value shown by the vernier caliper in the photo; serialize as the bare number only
5.0
